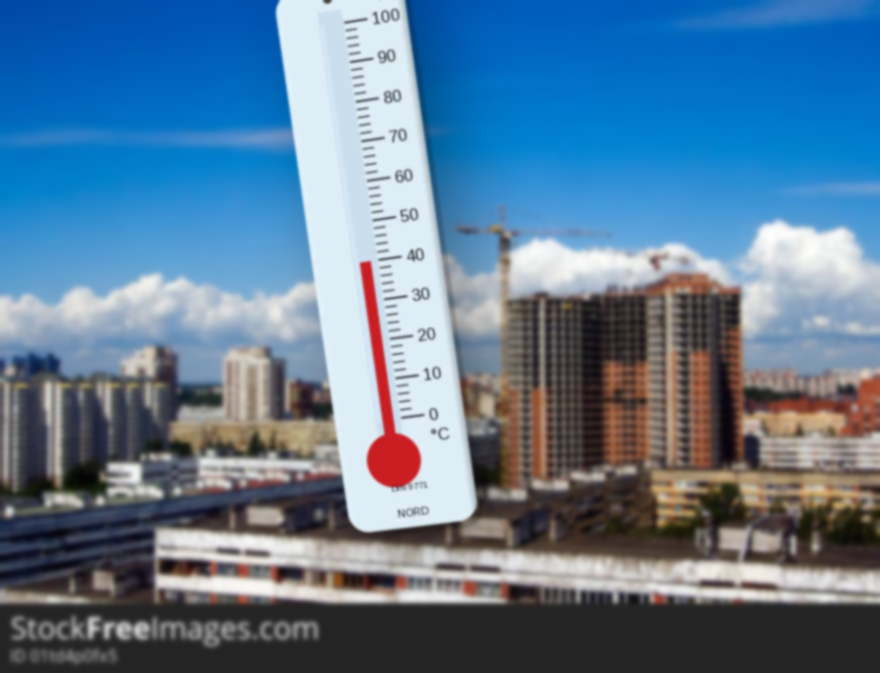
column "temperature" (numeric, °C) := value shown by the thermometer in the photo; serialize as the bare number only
40
